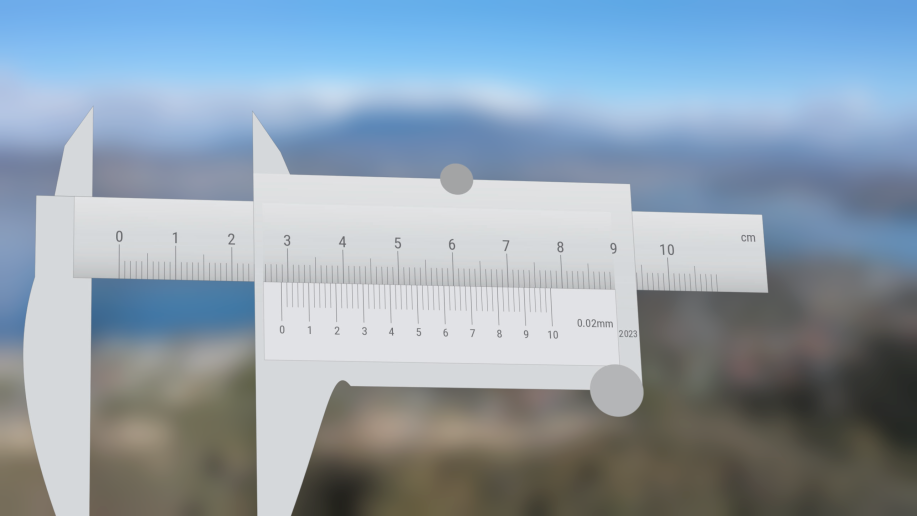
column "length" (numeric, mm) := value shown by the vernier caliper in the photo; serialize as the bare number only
28.8
